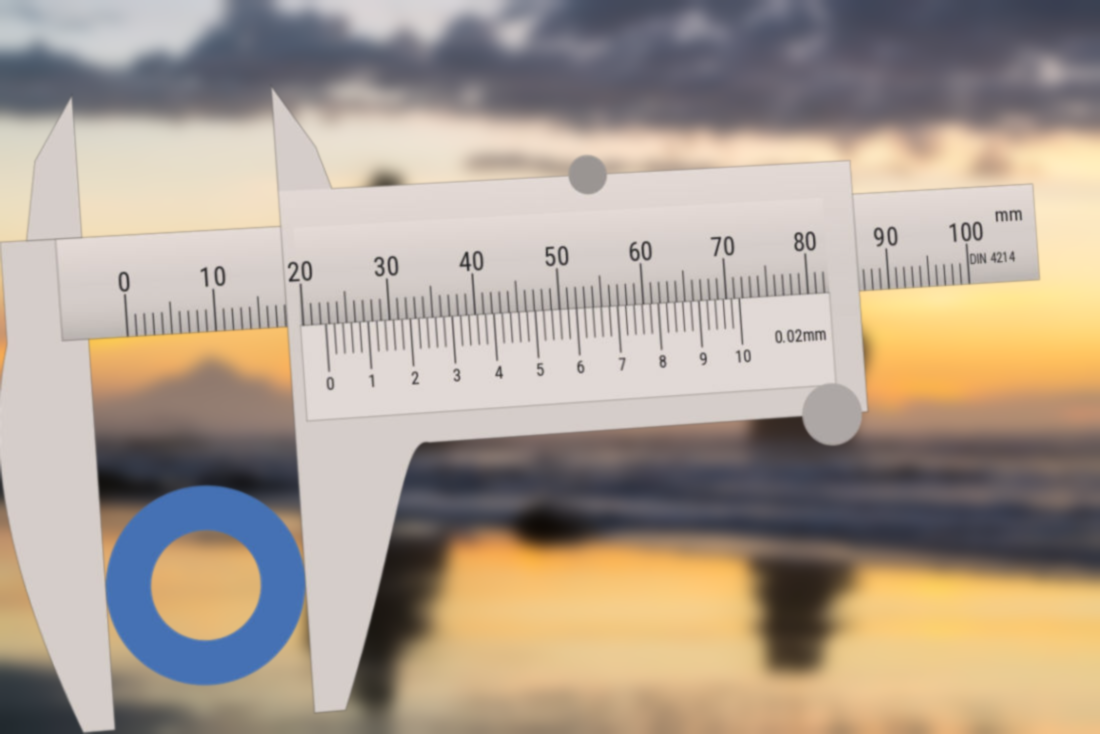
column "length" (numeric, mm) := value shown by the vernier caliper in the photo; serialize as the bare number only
22.6
